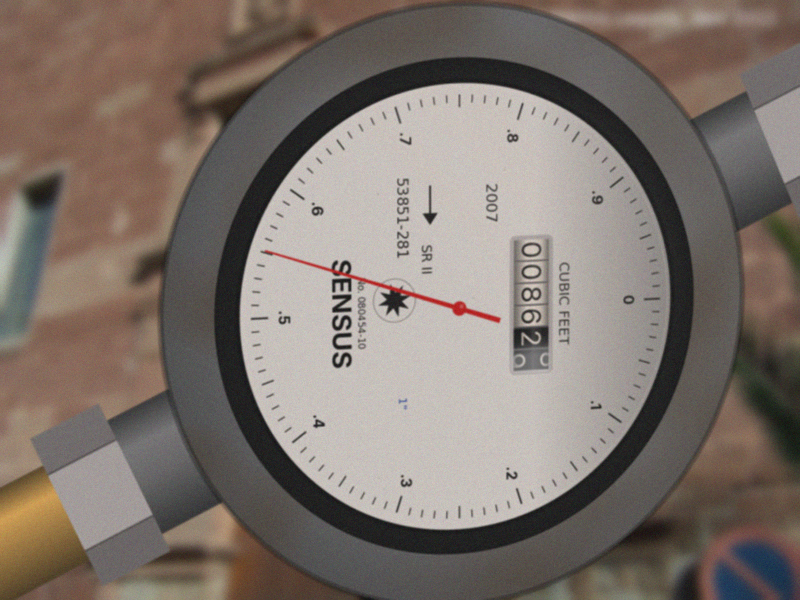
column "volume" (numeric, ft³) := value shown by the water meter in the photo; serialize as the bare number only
8628.55
